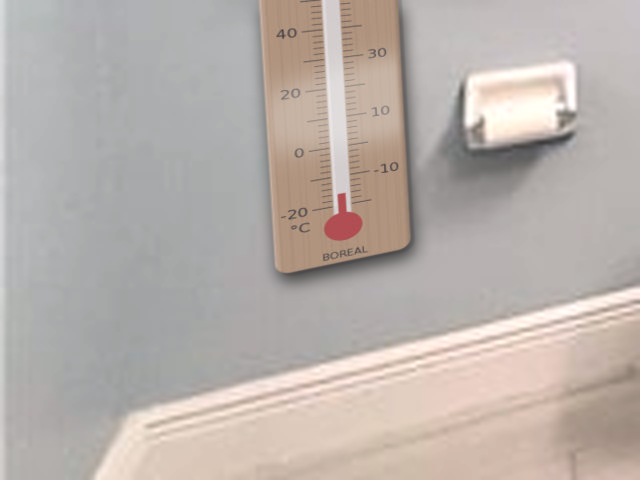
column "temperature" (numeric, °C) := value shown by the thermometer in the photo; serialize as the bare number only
-16
